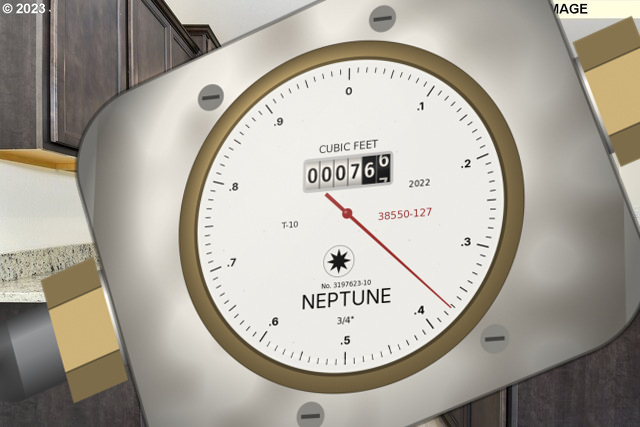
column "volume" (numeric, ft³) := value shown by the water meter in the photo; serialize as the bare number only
766.37
